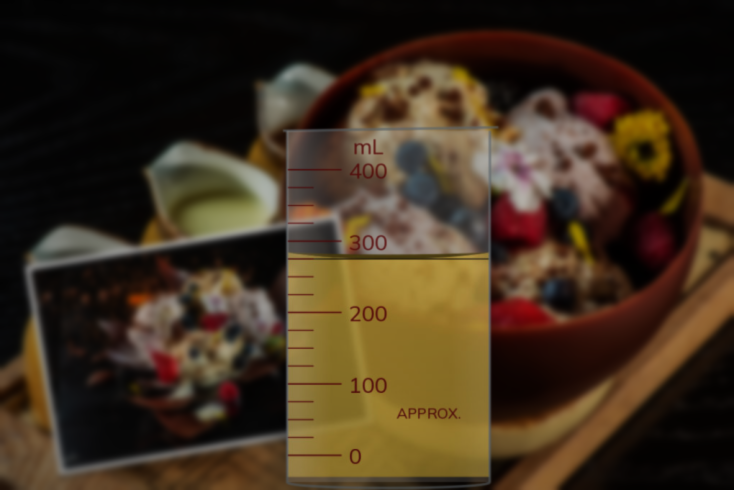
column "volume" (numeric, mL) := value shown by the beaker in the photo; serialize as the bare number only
275
